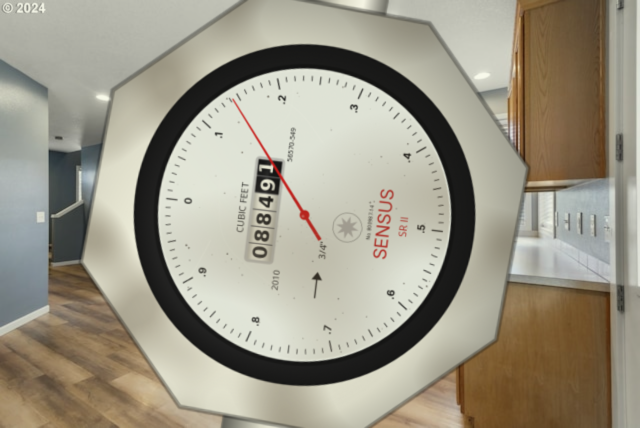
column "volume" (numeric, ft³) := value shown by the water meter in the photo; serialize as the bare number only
88491.14
